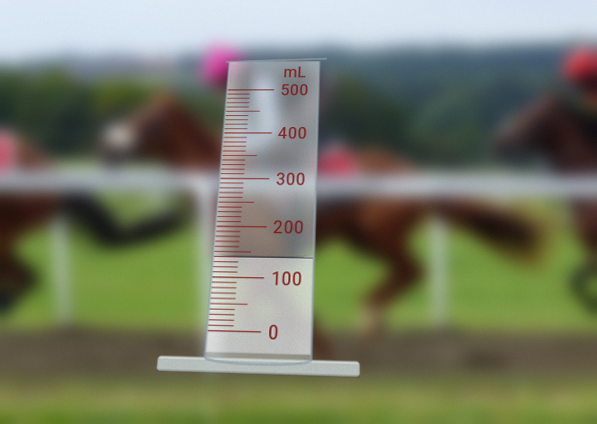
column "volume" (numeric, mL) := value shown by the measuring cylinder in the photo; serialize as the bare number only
140
